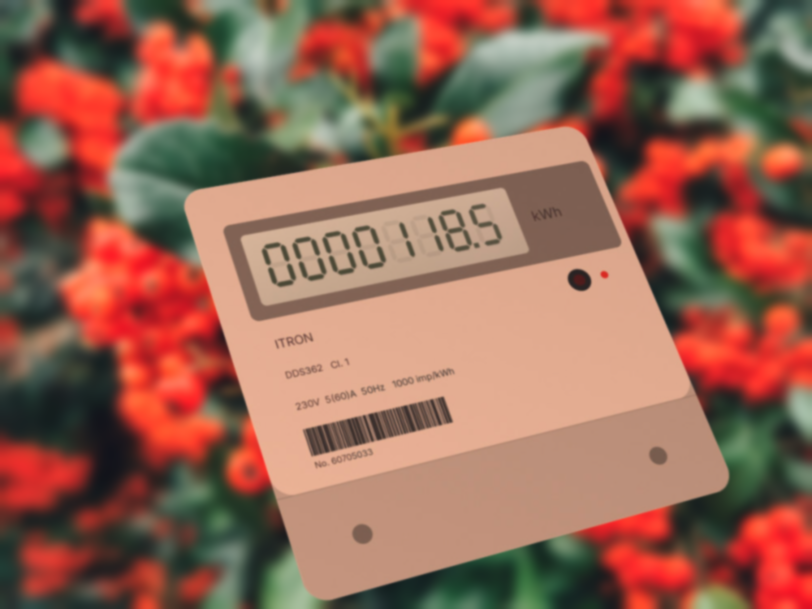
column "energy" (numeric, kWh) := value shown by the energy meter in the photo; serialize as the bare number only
118.5
